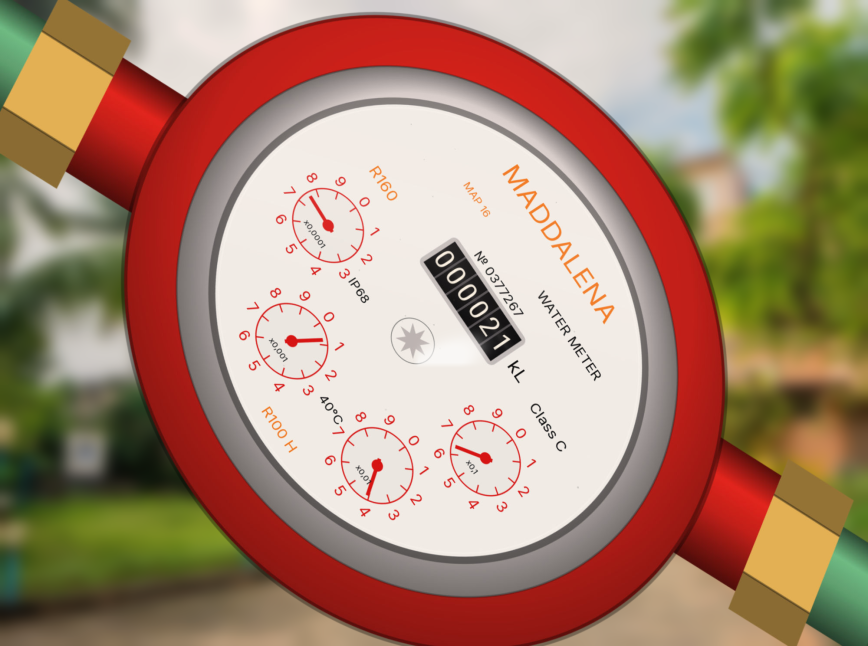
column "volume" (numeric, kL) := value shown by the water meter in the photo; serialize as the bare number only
21.6407
